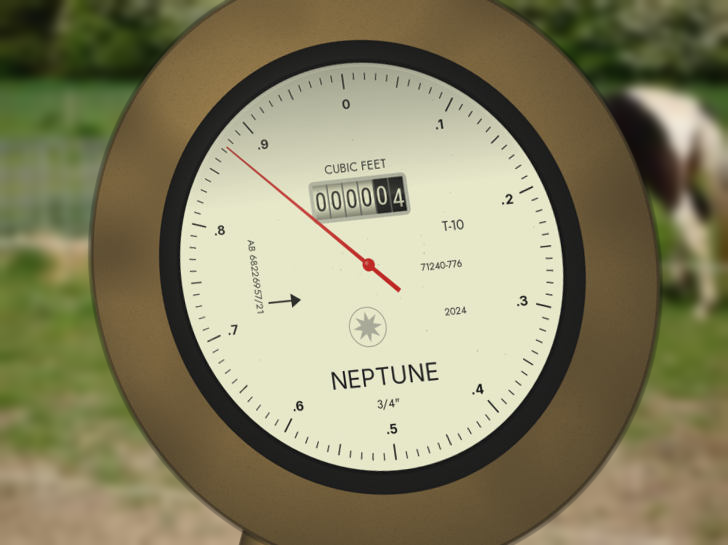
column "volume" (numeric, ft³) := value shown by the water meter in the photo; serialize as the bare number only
3.87
